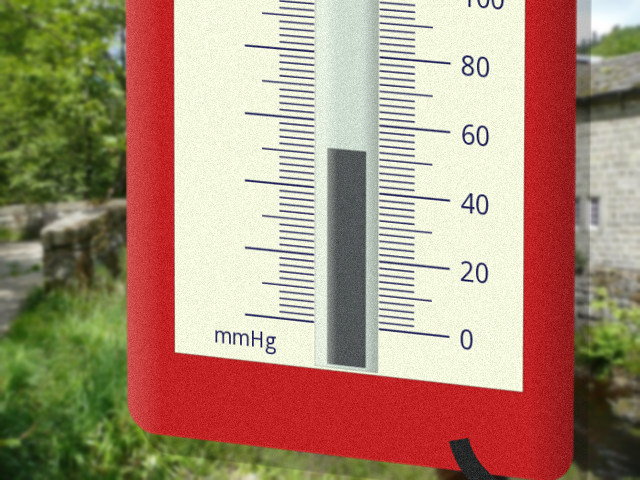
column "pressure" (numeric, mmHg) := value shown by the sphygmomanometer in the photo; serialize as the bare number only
52
